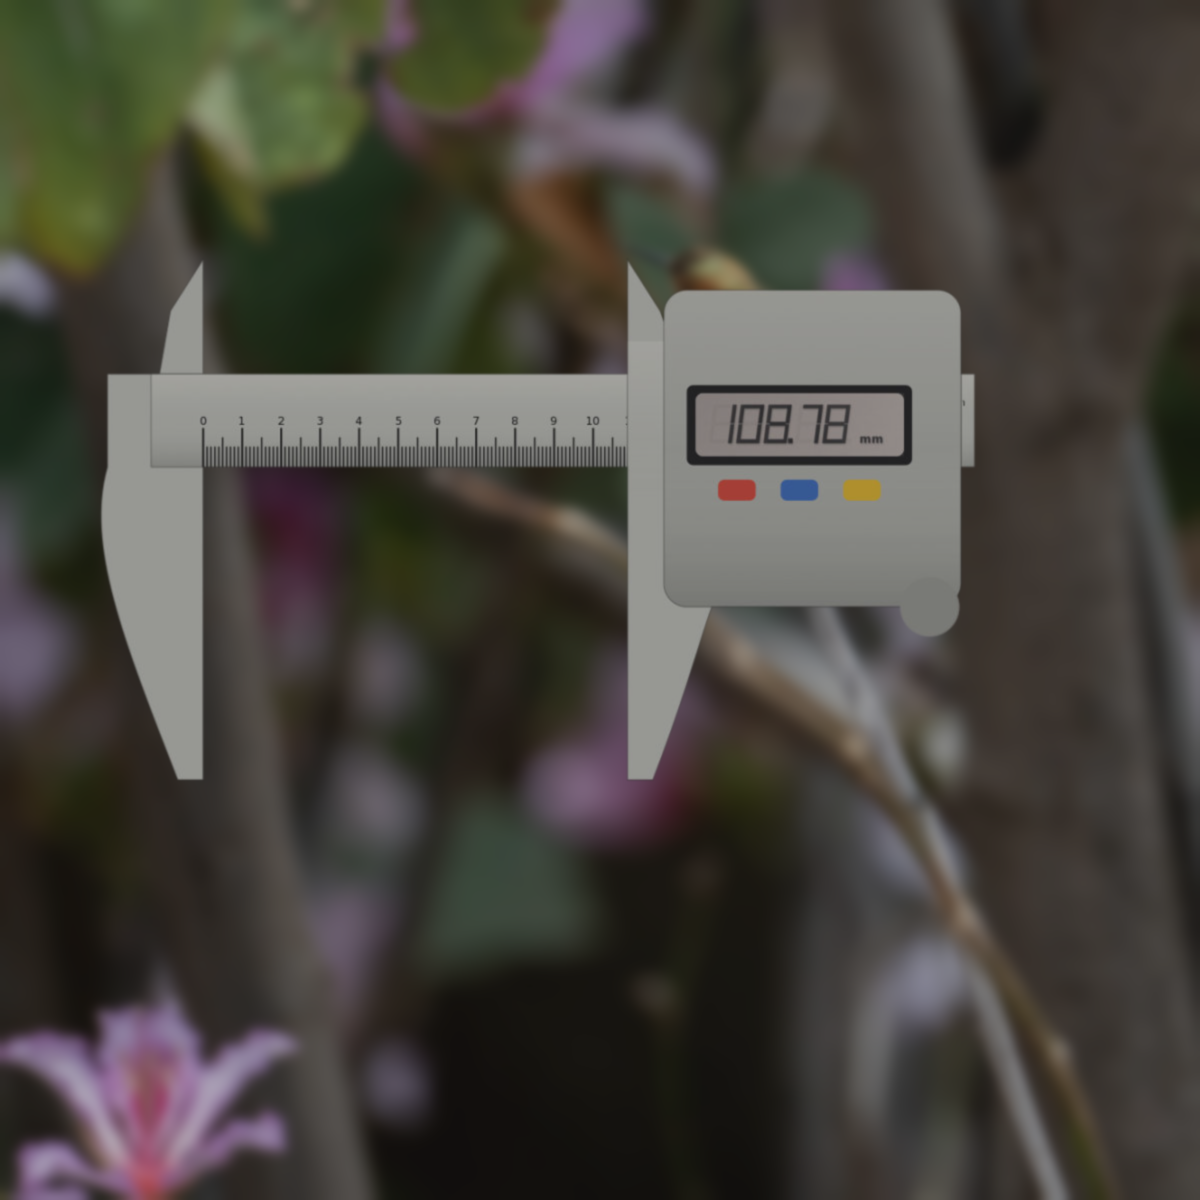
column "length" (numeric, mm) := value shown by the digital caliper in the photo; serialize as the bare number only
108.78
